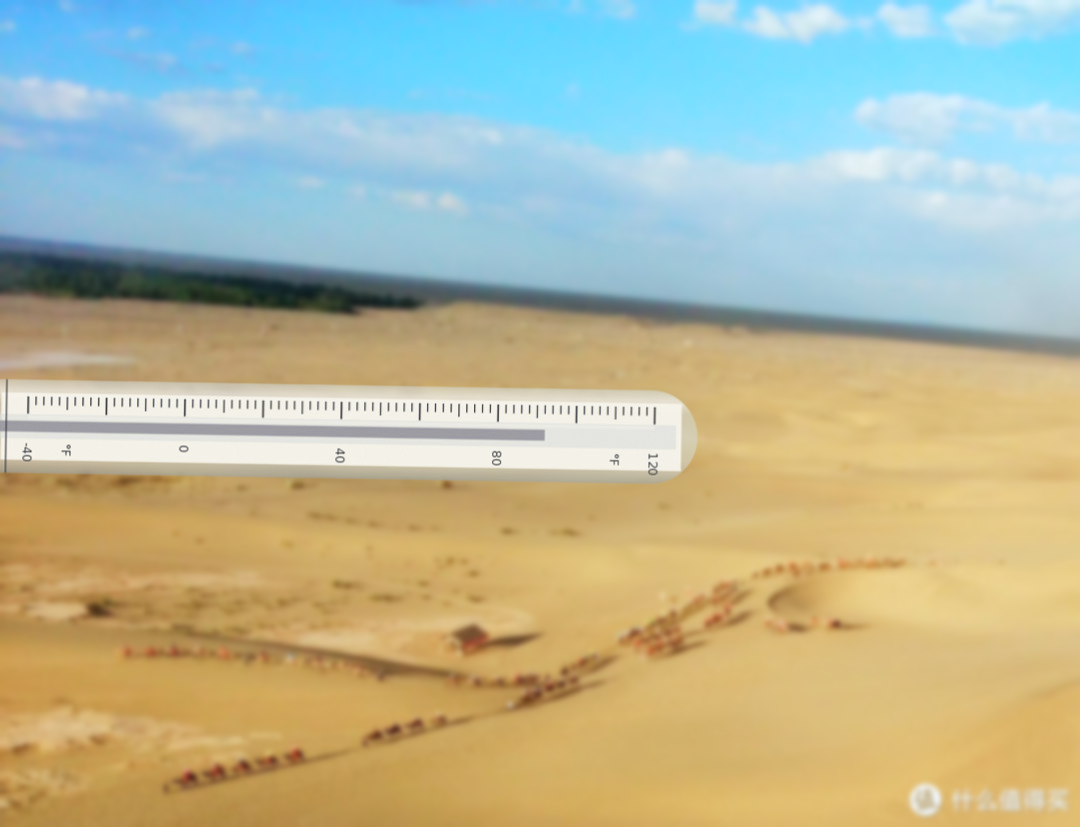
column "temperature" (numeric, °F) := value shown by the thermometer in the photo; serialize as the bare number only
92
